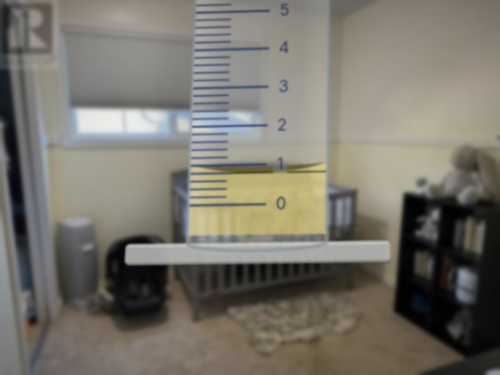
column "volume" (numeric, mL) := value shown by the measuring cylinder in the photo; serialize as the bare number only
0.8
